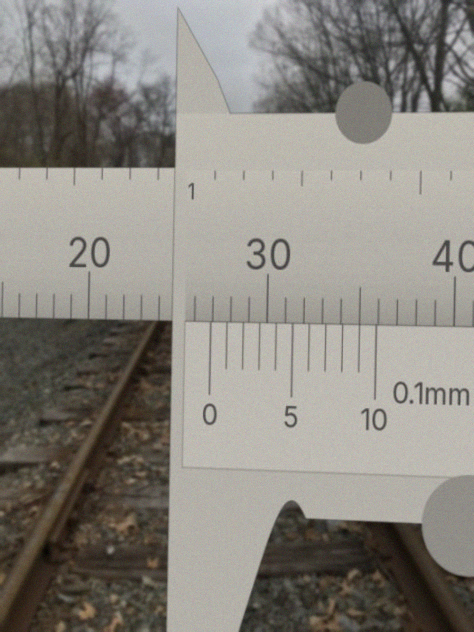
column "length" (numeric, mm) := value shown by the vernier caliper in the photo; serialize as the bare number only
26.9
